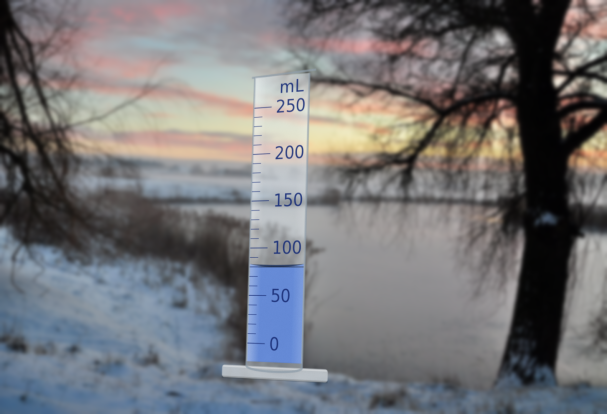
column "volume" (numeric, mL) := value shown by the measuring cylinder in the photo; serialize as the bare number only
80
